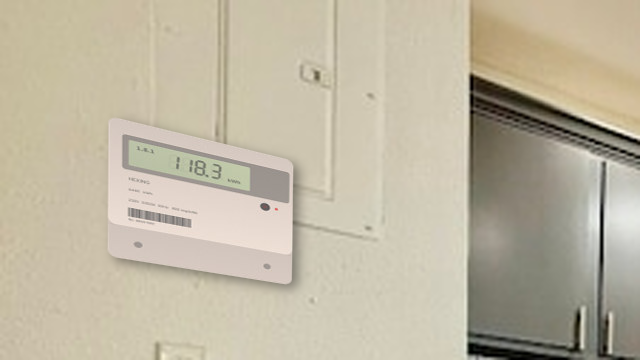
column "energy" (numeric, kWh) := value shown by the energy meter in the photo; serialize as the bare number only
118.3
